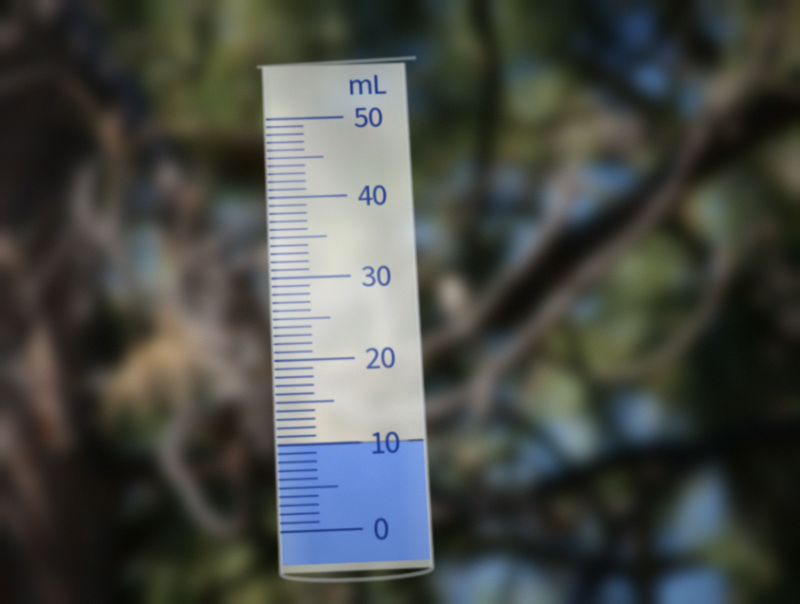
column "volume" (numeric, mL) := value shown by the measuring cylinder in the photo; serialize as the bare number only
10
